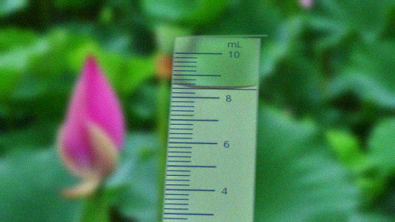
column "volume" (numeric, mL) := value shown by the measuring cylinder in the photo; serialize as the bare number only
8.4
